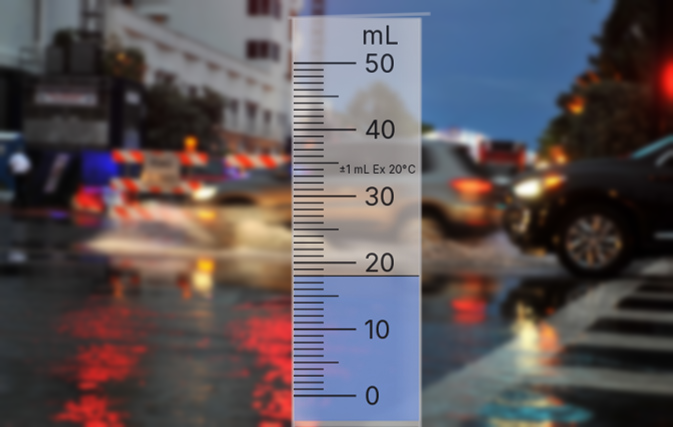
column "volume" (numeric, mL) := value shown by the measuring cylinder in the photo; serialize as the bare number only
18
